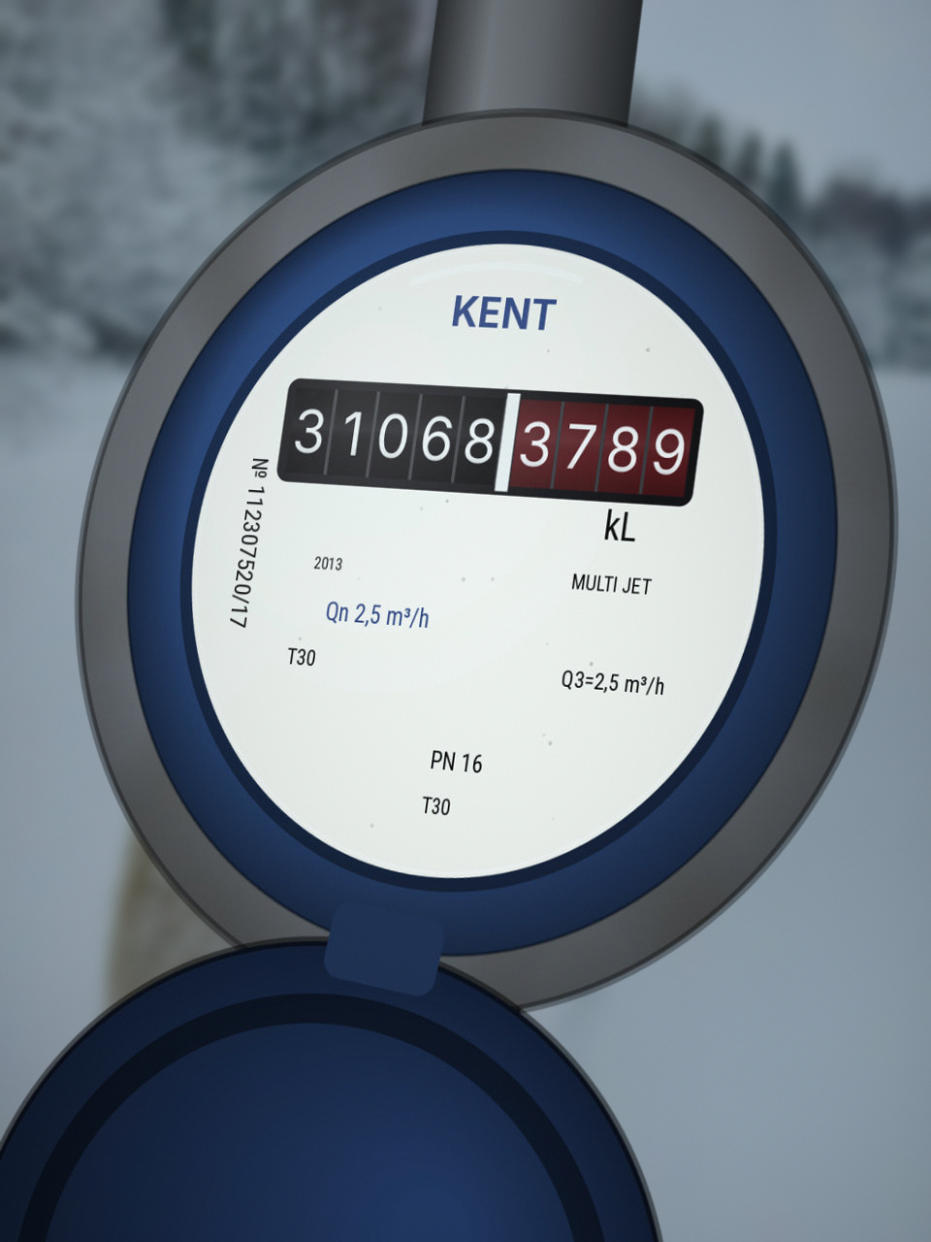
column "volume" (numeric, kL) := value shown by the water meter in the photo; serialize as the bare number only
31068.3789
